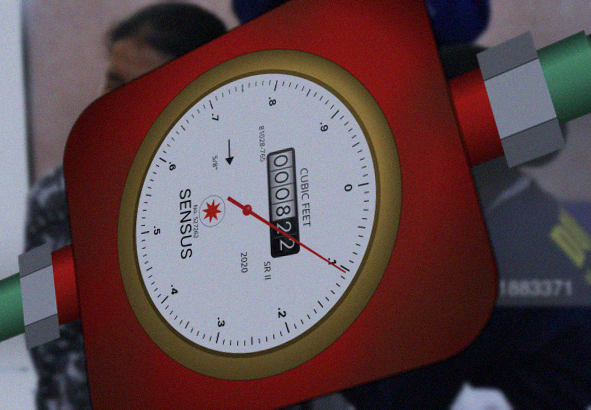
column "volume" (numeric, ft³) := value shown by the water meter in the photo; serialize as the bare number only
822.10
